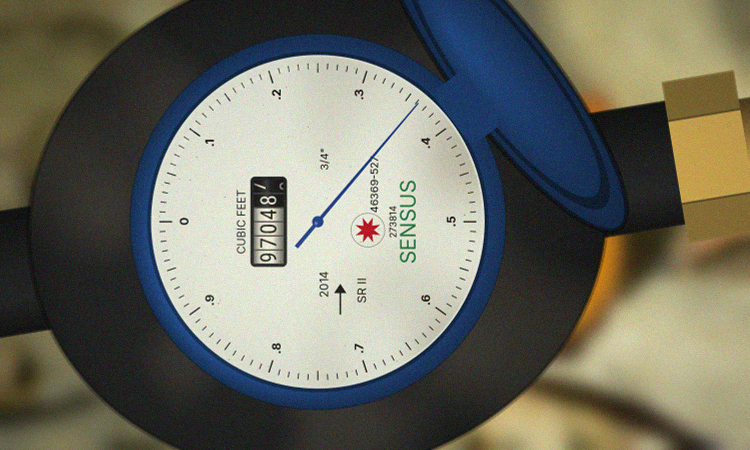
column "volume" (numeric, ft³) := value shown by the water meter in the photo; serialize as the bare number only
970487.36
